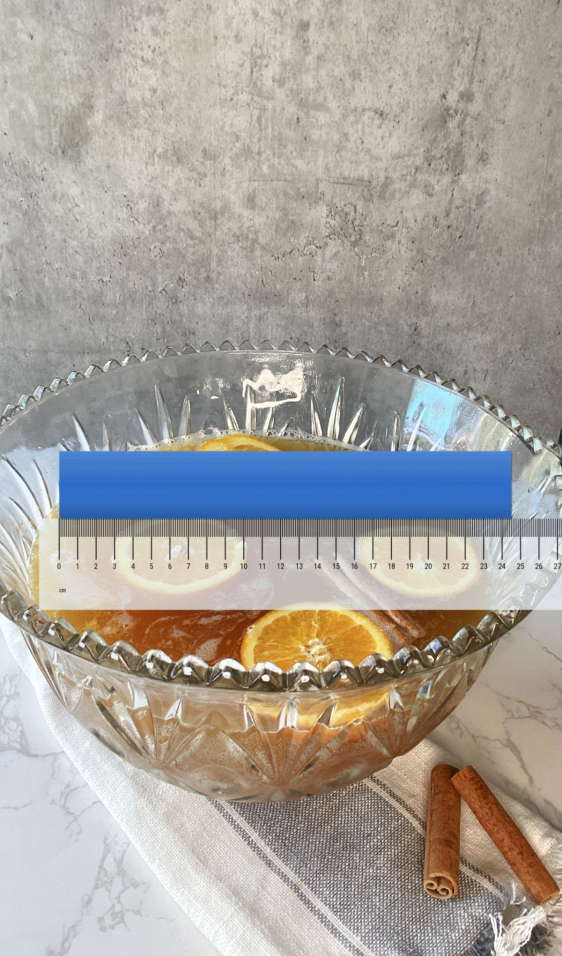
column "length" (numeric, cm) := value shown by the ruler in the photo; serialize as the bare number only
24.5
